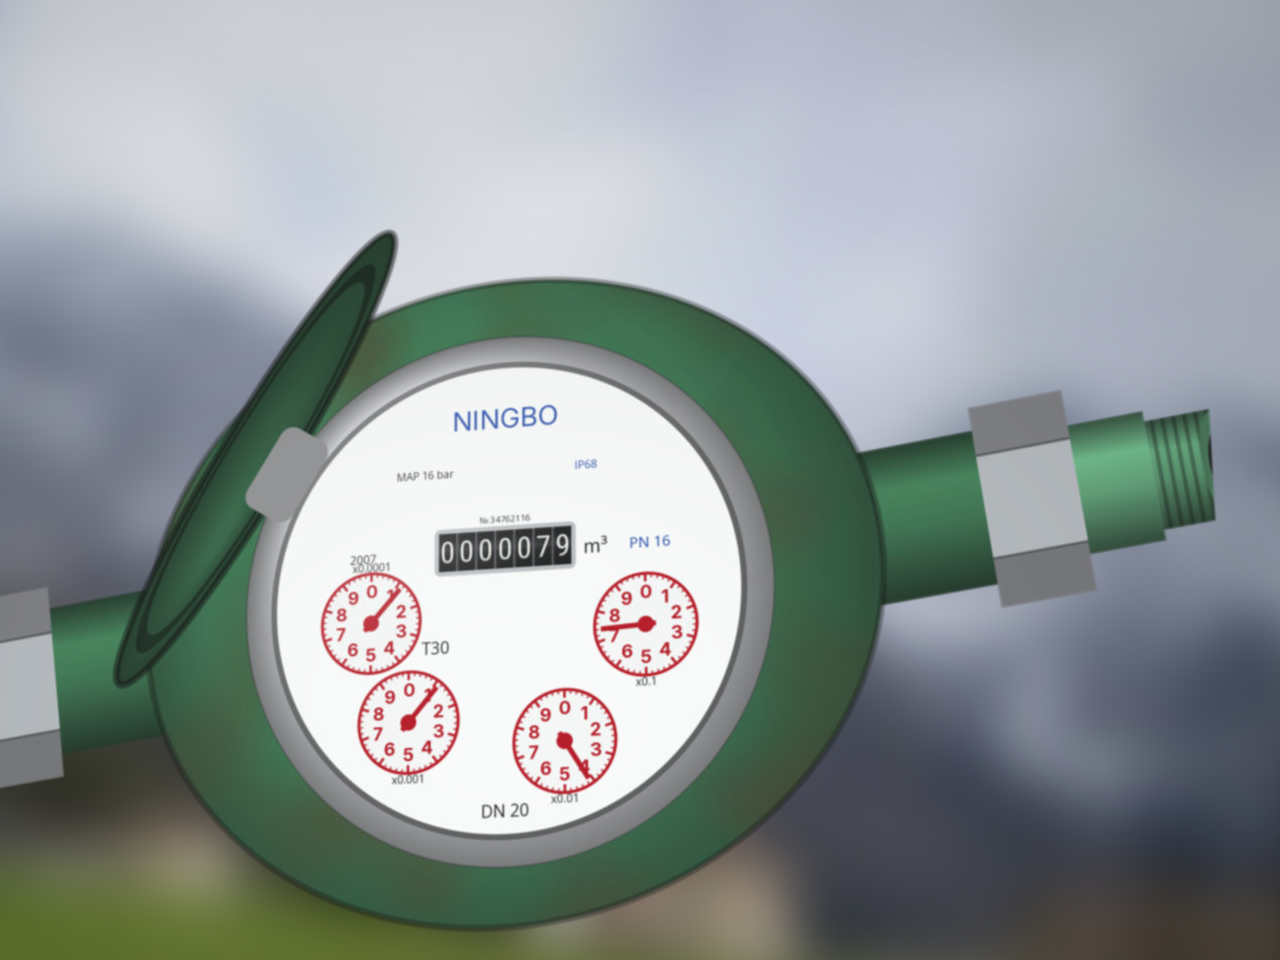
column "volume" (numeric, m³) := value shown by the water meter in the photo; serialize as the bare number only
79.7411
